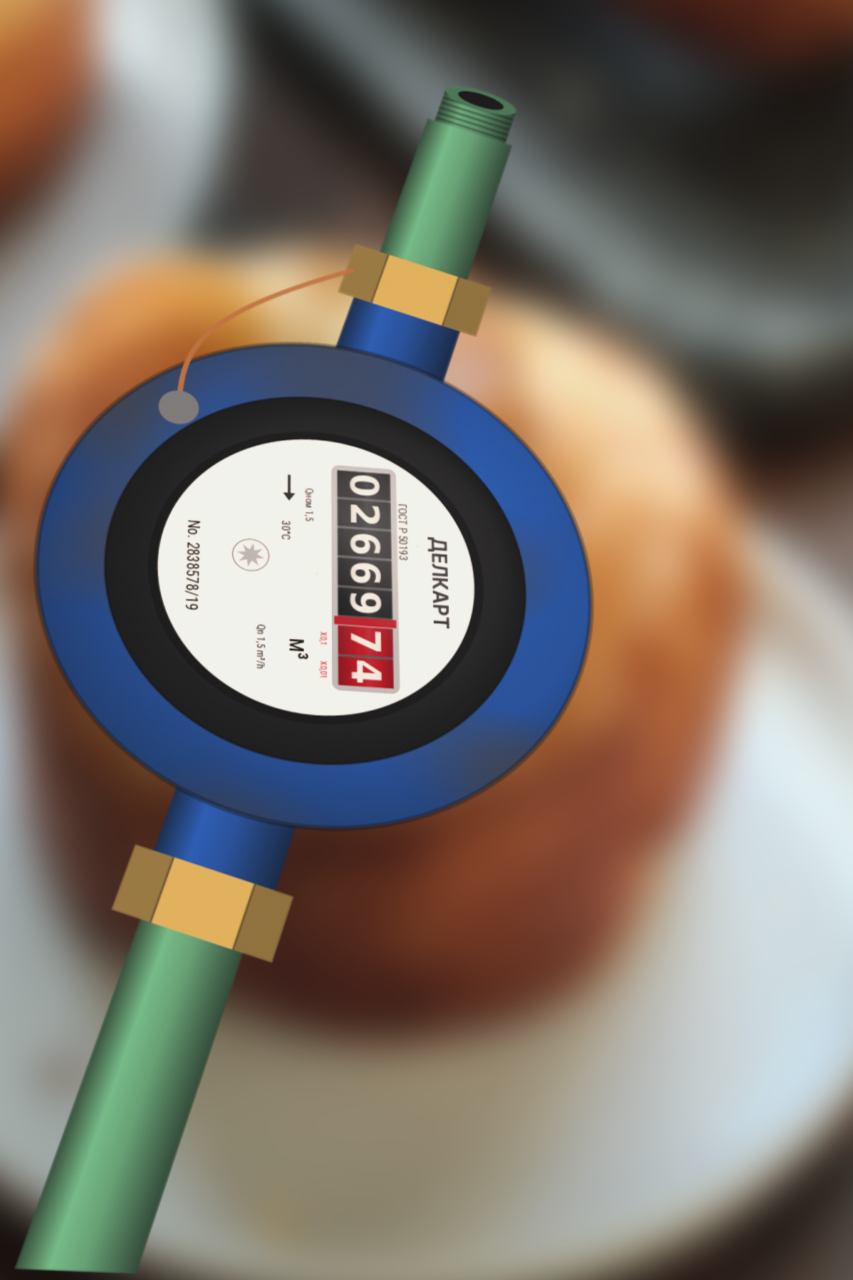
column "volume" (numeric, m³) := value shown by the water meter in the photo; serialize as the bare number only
2669.74
